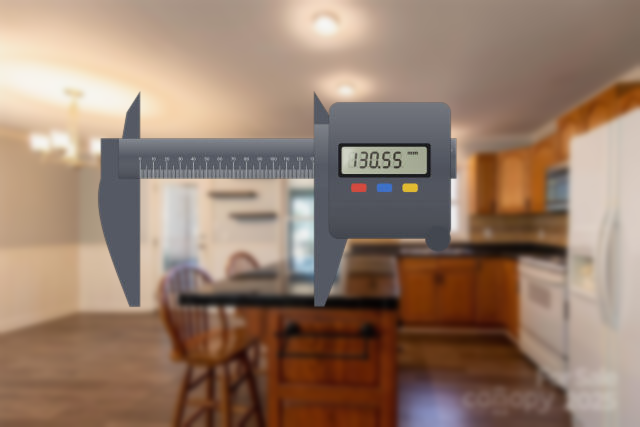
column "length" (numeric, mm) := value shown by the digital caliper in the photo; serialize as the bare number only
130.55
